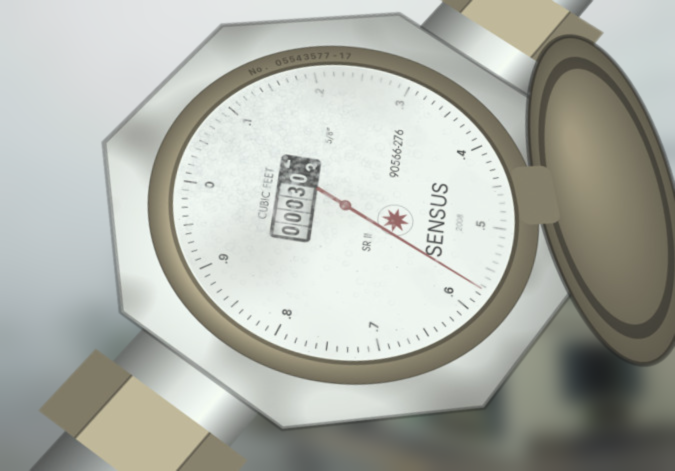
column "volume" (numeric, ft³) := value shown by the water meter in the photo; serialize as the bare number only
302.57
